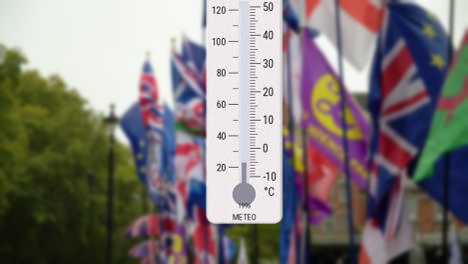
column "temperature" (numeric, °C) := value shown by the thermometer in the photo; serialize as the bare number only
-5
